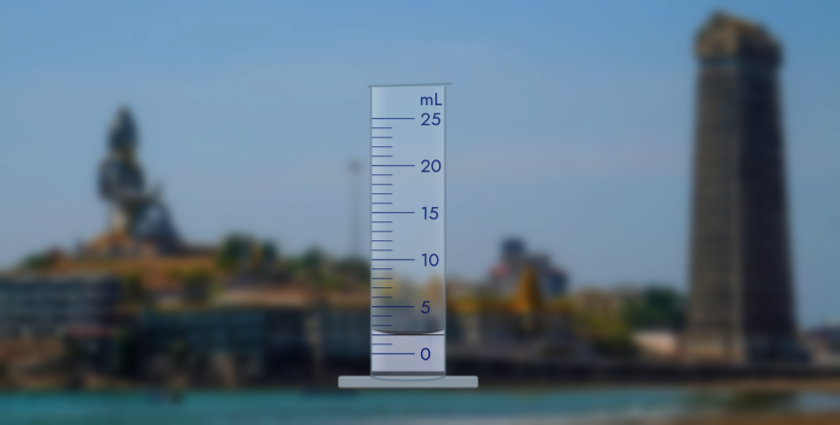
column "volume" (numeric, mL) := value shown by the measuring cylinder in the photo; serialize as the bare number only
2
